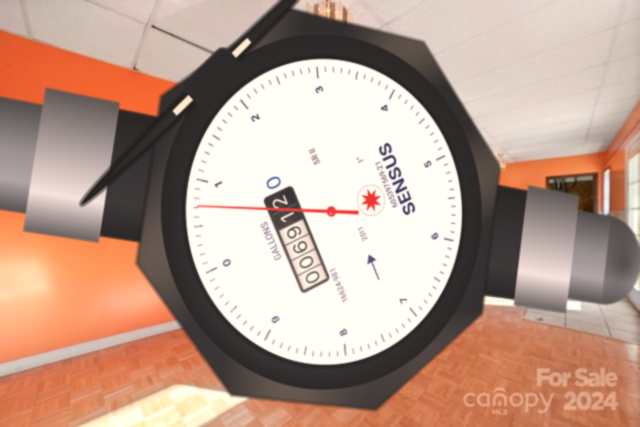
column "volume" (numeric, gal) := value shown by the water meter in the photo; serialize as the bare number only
69120.7
